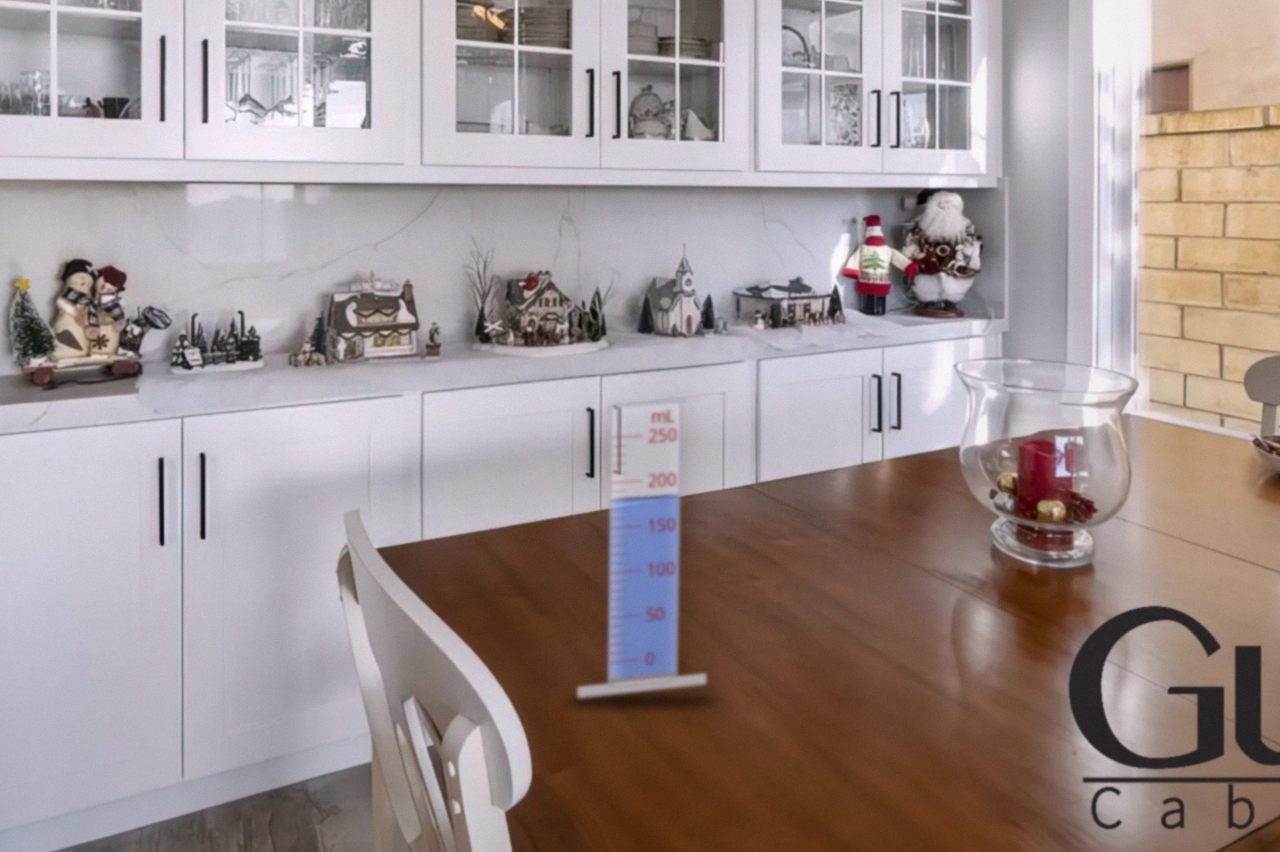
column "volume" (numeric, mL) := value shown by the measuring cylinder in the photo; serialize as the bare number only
180
